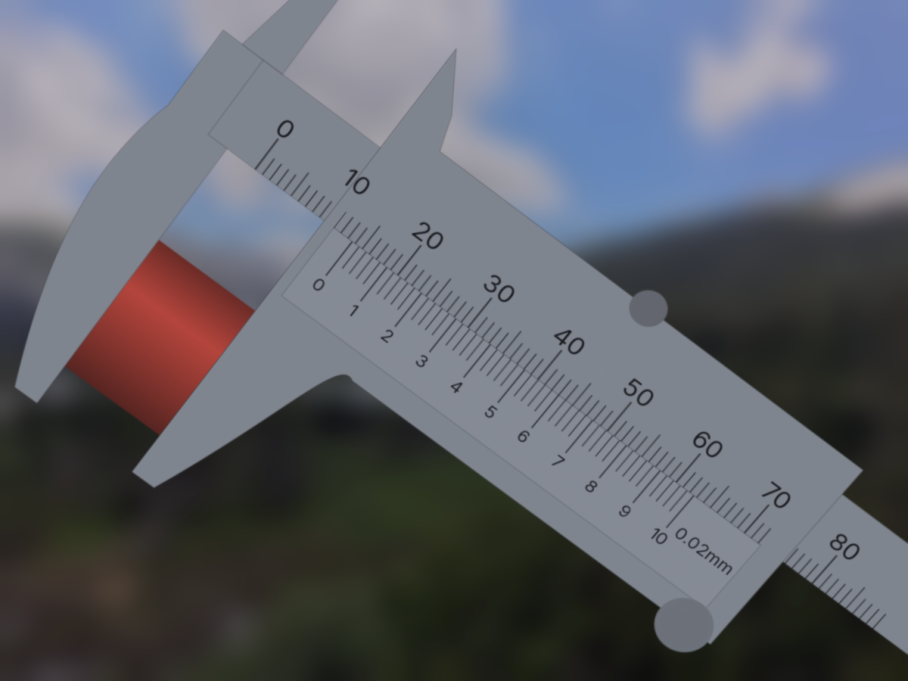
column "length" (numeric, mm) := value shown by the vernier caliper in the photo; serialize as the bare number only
13.6
